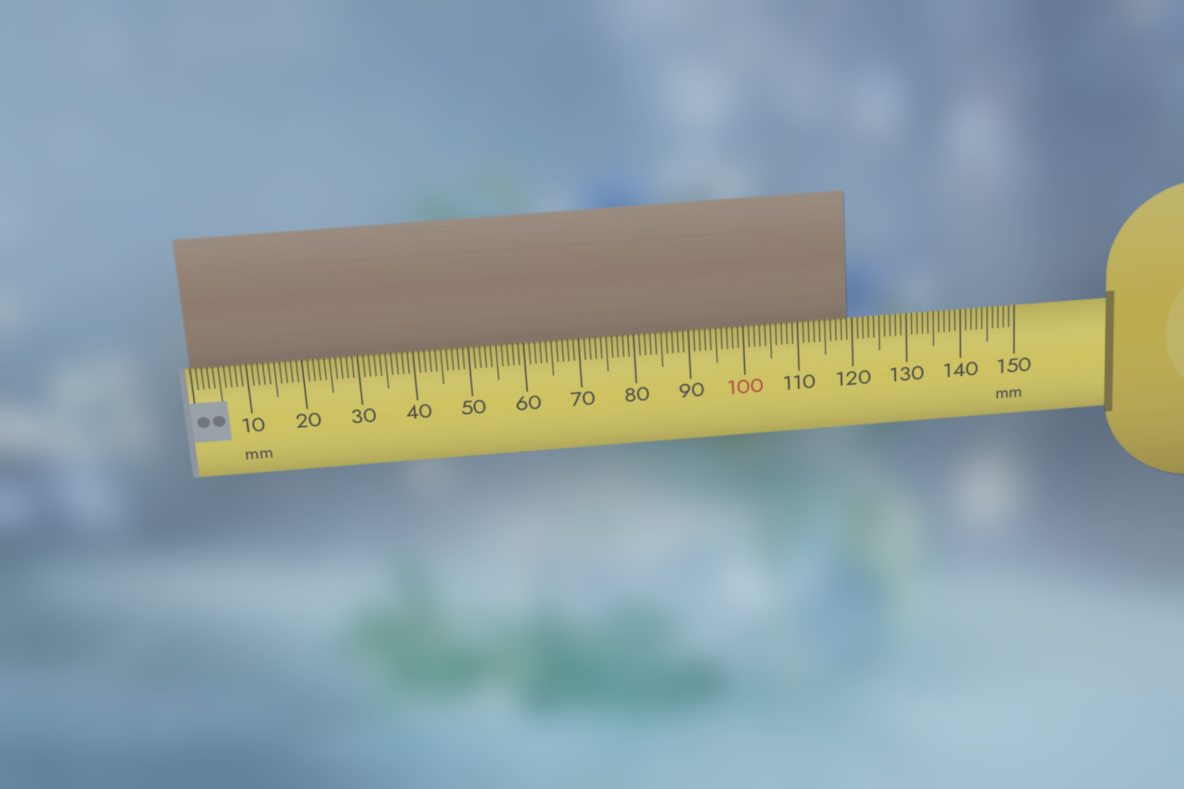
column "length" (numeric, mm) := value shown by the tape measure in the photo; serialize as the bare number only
119
